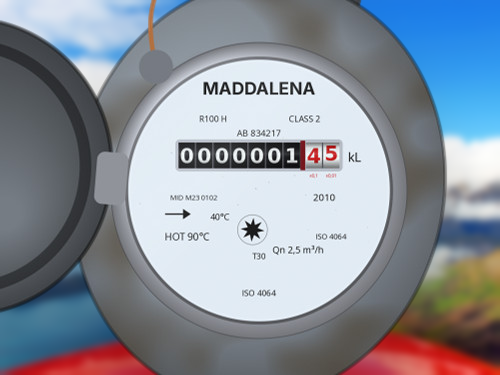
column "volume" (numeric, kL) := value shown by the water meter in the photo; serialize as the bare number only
1.45
